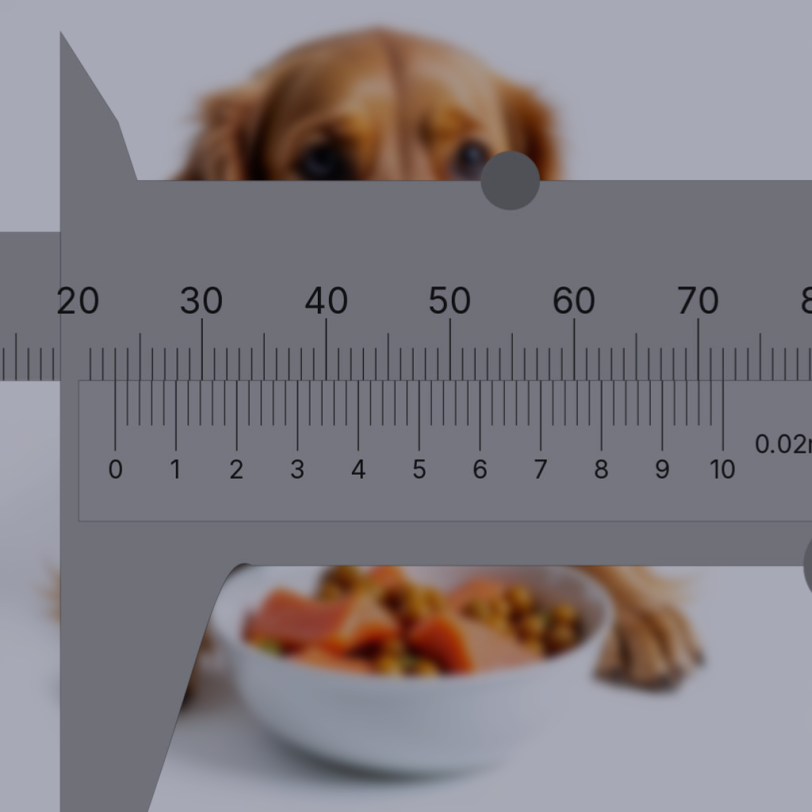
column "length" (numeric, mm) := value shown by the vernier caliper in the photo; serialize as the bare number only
23.0
